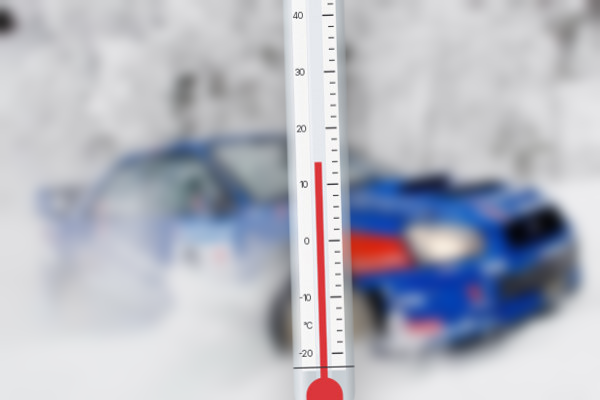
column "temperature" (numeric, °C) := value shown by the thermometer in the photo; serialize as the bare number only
14
